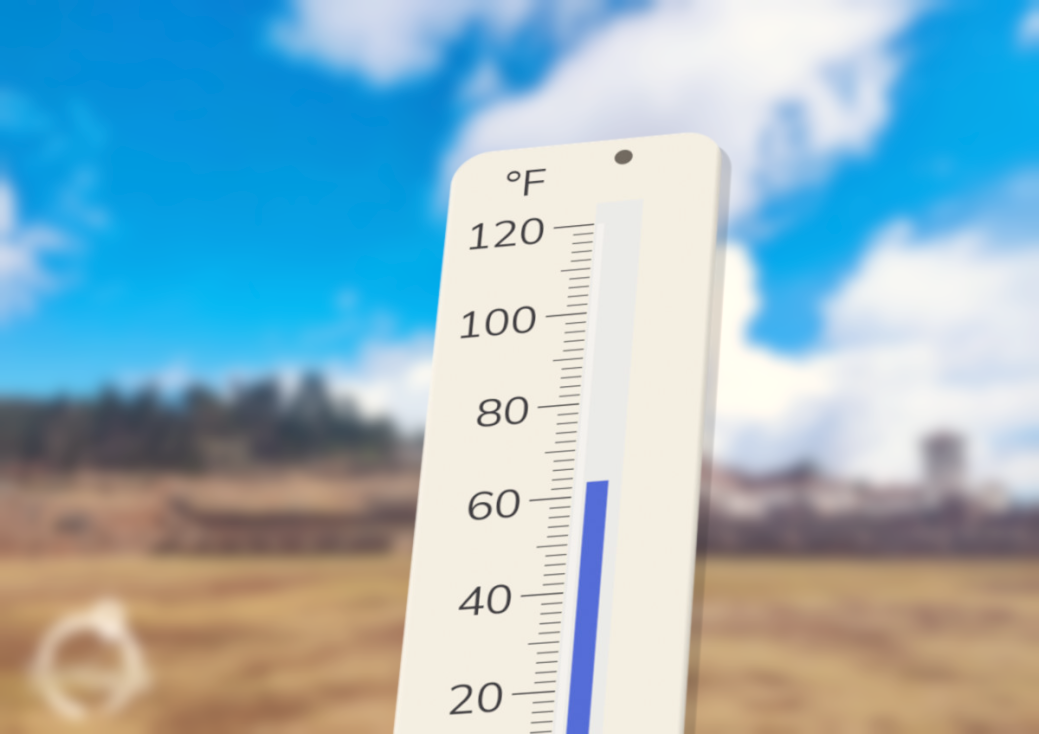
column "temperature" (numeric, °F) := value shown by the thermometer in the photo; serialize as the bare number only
63
